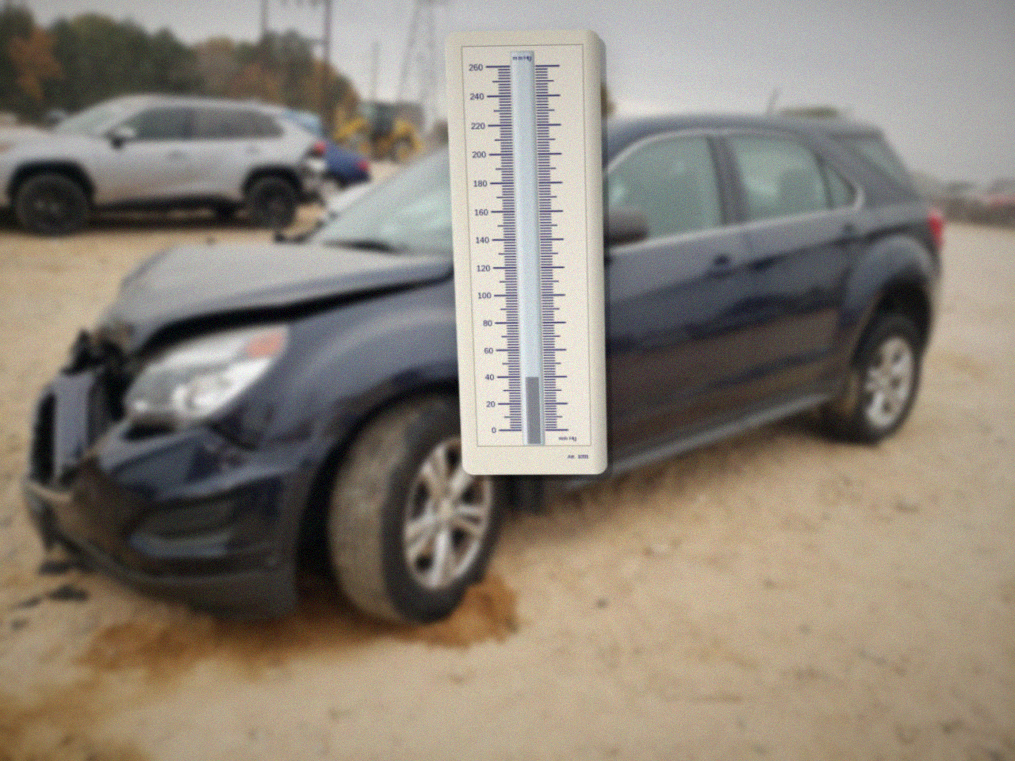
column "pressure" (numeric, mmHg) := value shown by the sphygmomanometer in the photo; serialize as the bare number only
40
